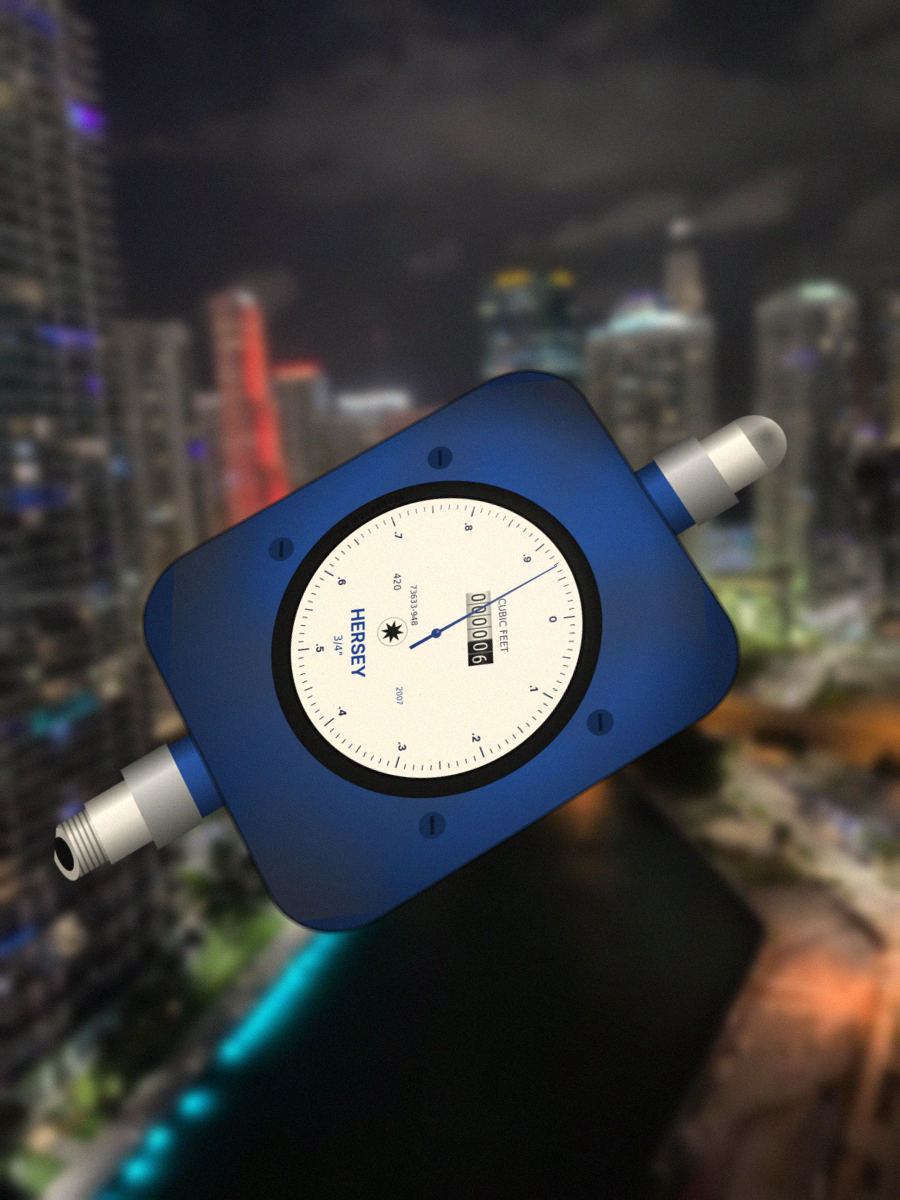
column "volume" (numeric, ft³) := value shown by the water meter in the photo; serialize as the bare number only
5.93
